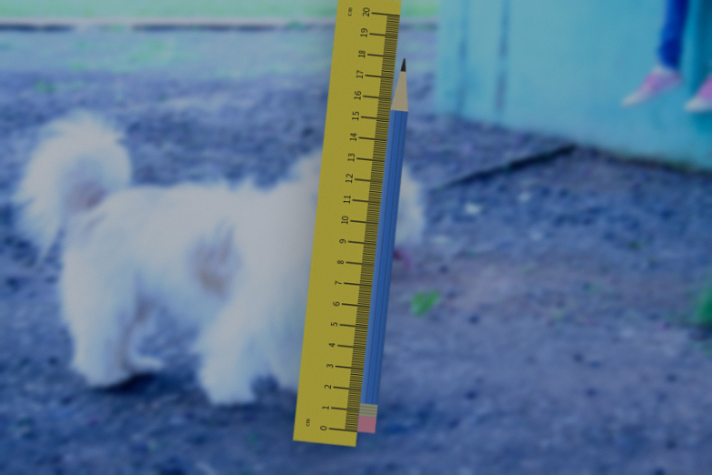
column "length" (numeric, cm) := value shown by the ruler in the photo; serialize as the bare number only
18
